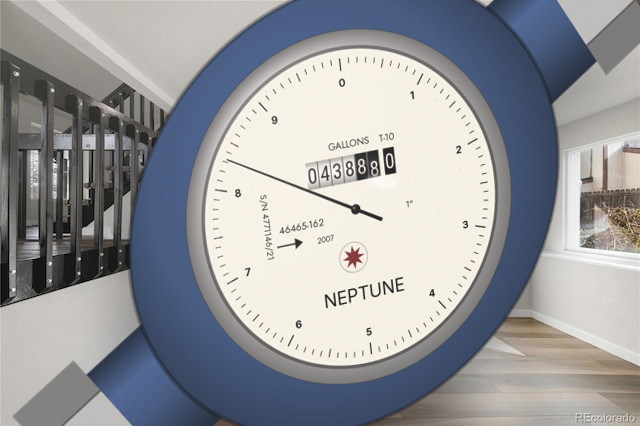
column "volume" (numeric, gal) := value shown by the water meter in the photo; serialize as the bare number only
438878.3
